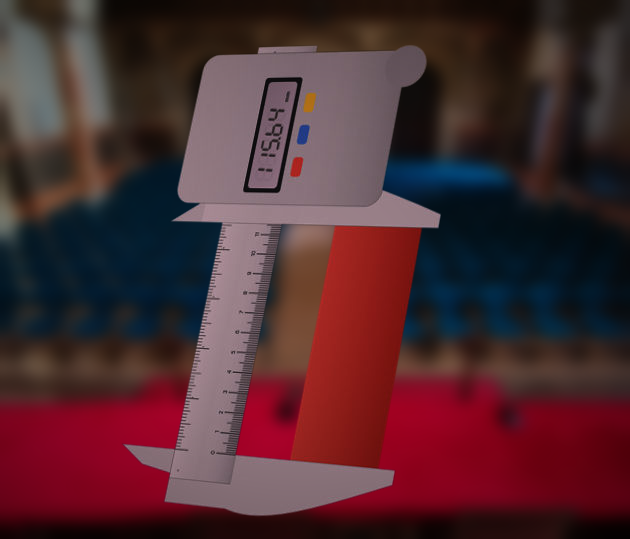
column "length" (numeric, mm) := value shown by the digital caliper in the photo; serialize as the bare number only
115.64
